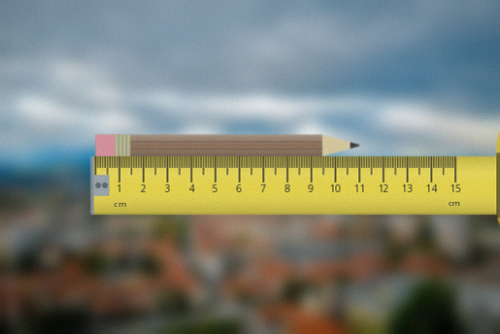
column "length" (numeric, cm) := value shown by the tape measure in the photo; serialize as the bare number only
11
